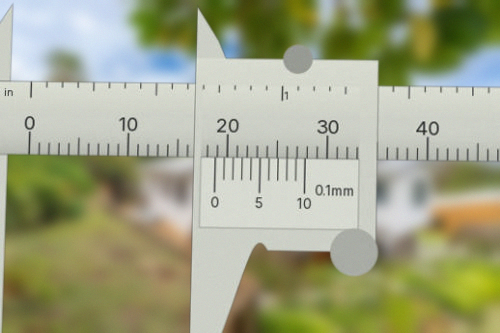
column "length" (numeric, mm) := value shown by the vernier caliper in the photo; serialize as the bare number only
18.8
